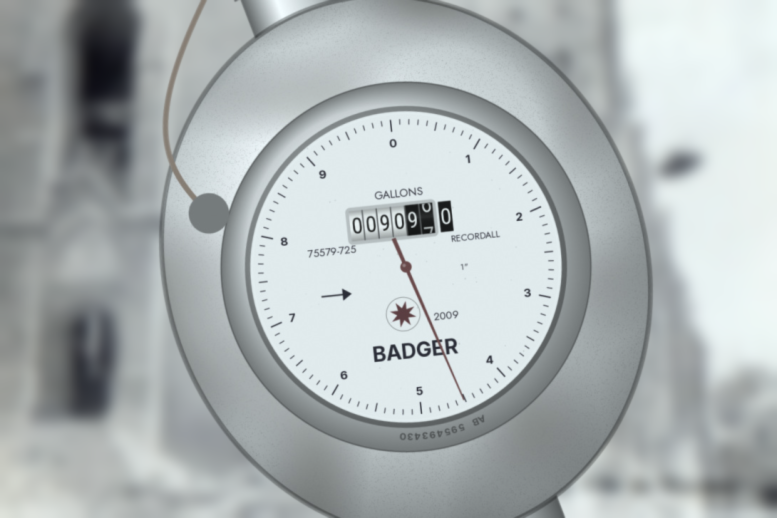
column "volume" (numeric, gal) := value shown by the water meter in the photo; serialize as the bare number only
90964.5
